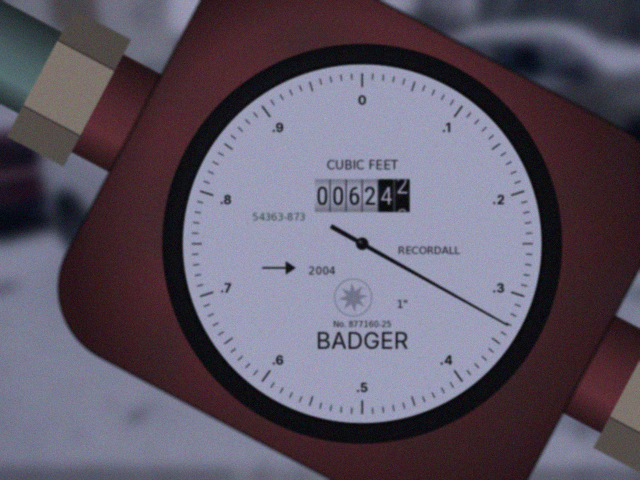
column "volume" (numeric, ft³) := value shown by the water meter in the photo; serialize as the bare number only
6242.33
